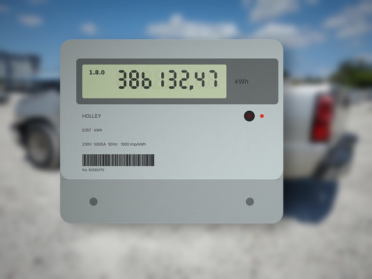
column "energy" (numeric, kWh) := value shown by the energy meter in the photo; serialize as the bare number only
386132.47
